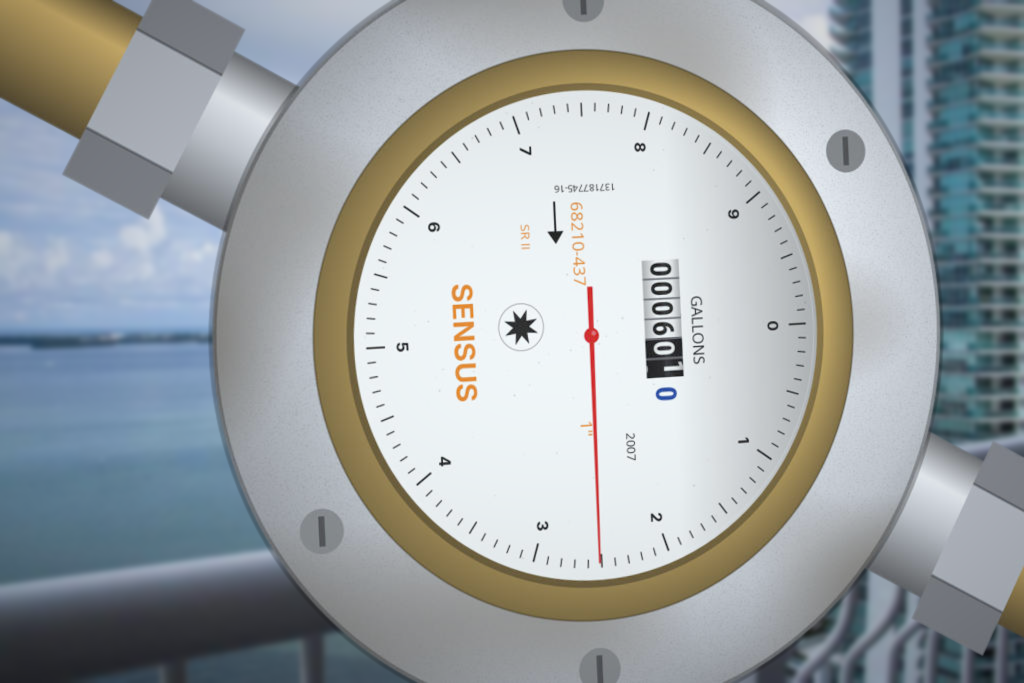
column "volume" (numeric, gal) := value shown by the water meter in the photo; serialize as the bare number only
6012.5
